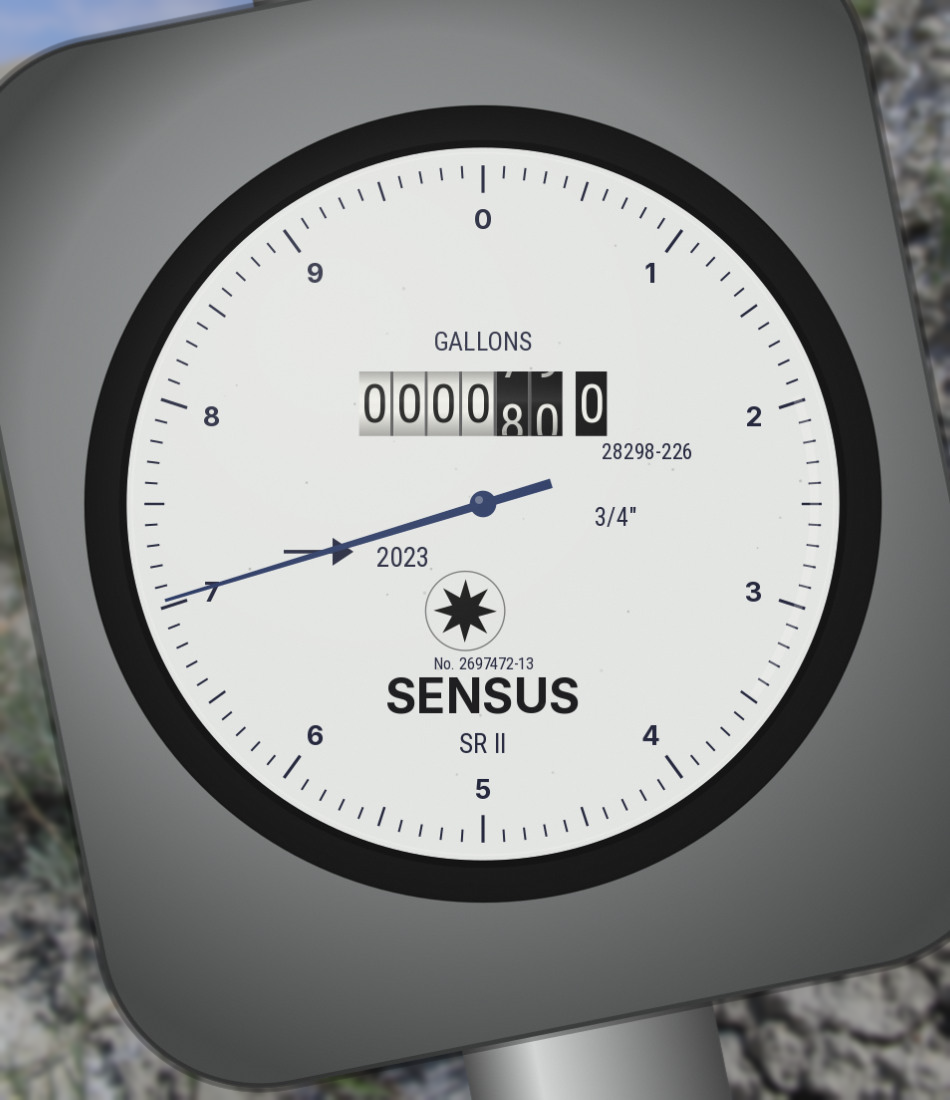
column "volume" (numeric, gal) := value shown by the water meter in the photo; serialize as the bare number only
797.0
